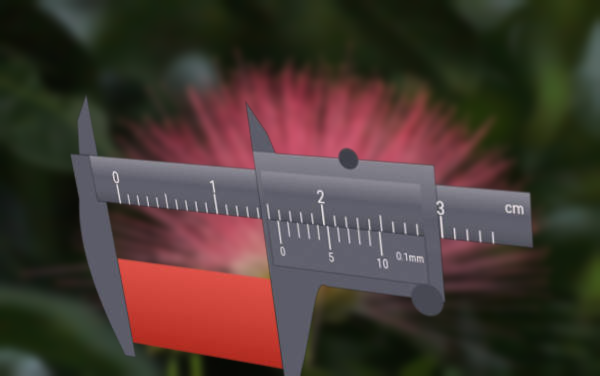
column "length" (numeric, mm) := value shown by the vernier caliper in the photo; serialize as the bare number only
15.8
